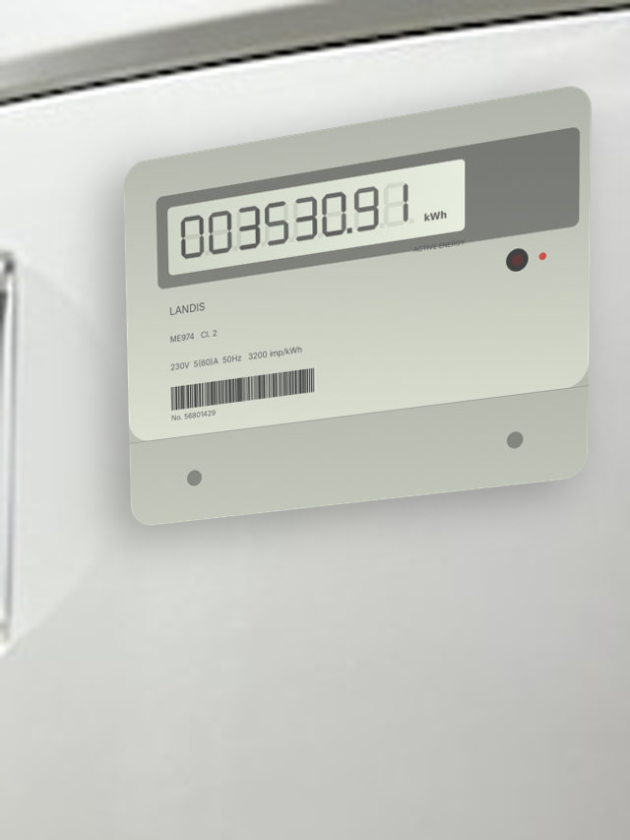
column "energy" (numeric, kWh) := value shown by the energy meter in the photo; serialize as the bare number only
3530.91
